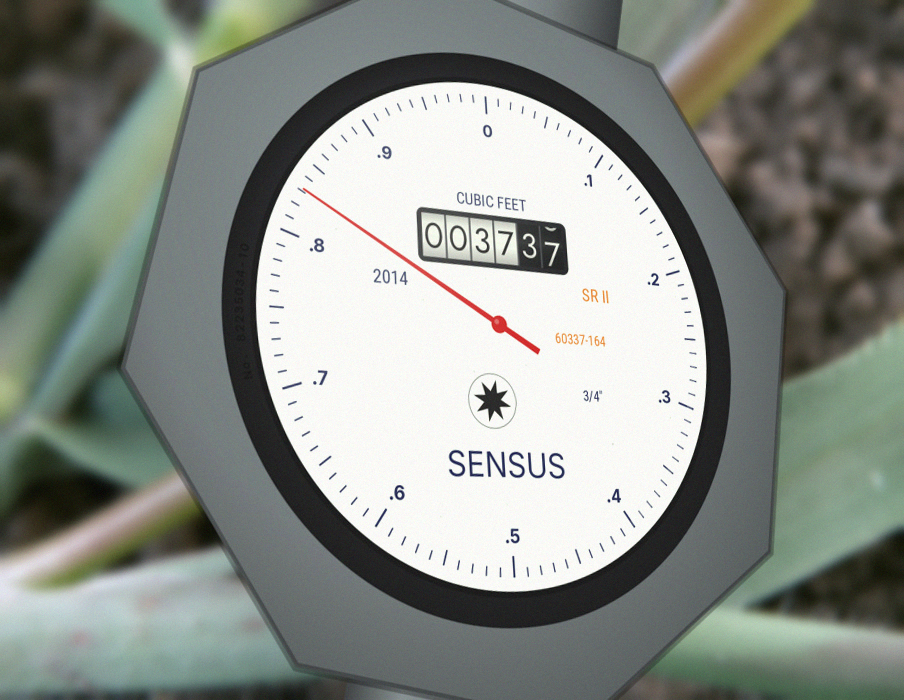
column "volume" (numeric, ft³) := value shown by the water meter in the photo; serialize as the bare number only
3736.83
